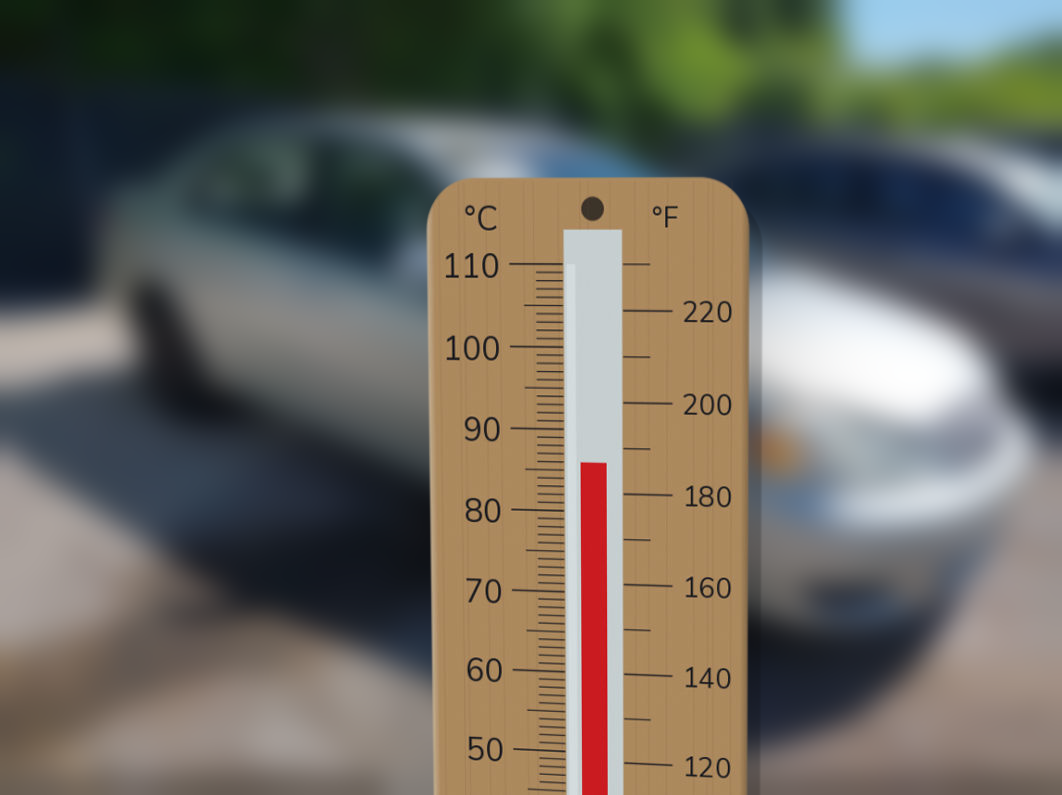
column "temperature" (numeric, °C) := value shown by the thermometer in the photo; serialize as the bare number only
86
